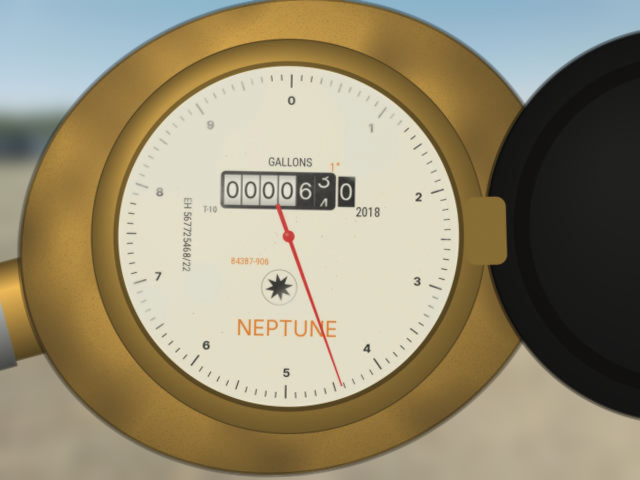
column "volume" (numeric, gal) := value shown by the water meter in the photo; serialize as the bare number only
634.4
